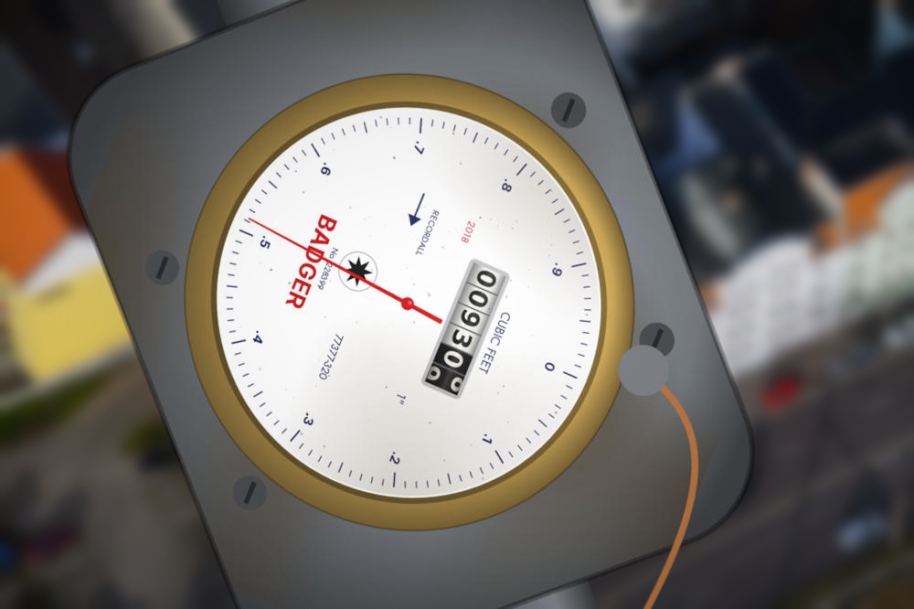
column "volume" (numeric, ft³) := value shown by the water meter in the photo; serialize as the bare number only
9308.51
